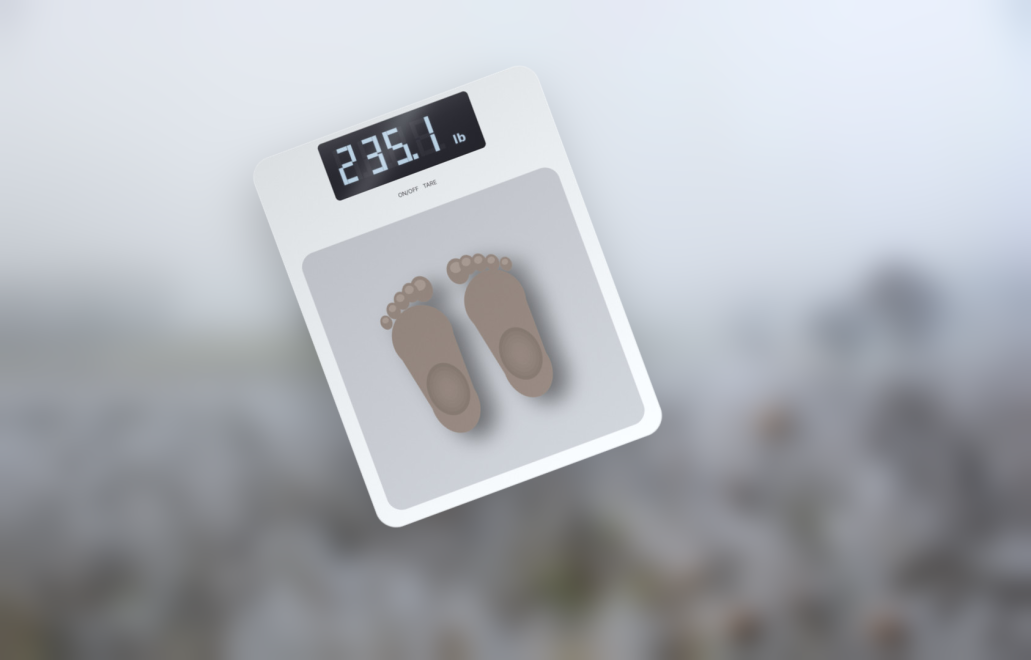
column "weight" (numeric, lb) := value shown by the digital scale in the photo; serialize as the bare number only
235.1
